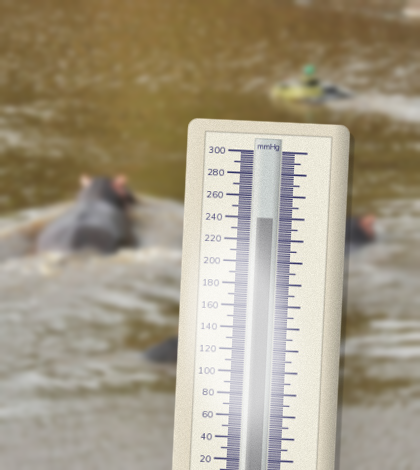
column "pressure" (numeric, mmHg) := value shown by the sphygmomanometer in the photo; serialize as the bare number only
240
